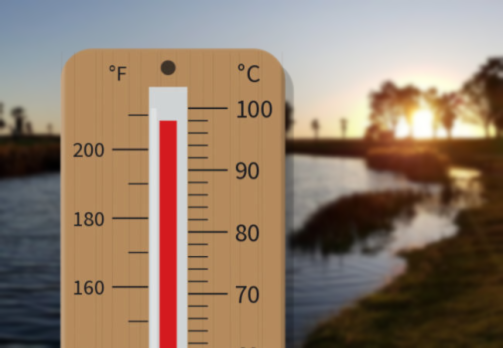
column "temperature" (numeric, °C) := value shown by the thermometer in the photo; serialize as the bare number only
98
